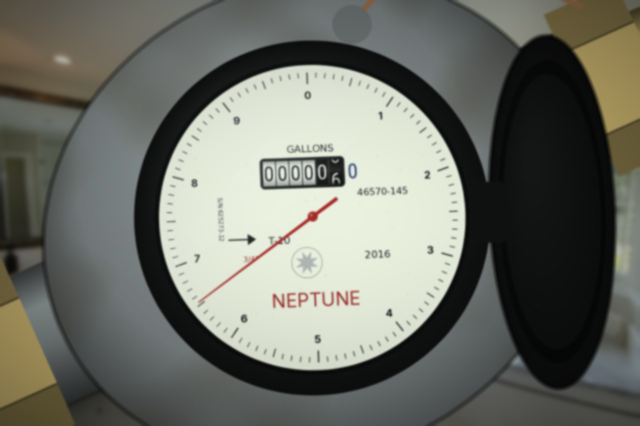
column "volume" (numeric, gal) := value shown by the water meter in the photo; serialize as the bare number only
56.5
